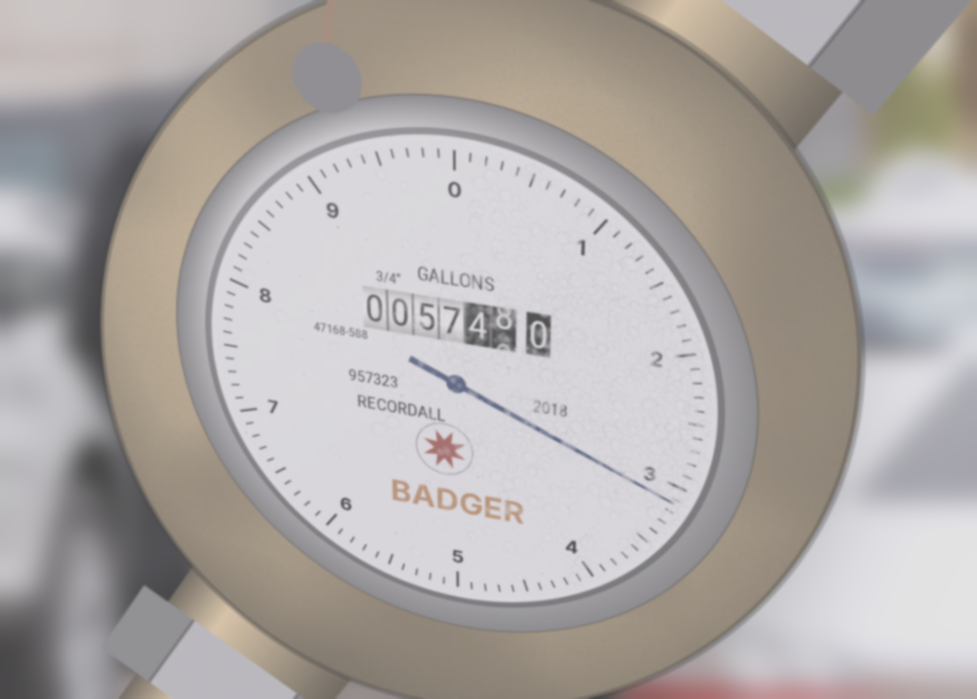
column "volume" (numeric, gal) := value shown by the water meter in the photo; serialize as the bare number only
57483.1
